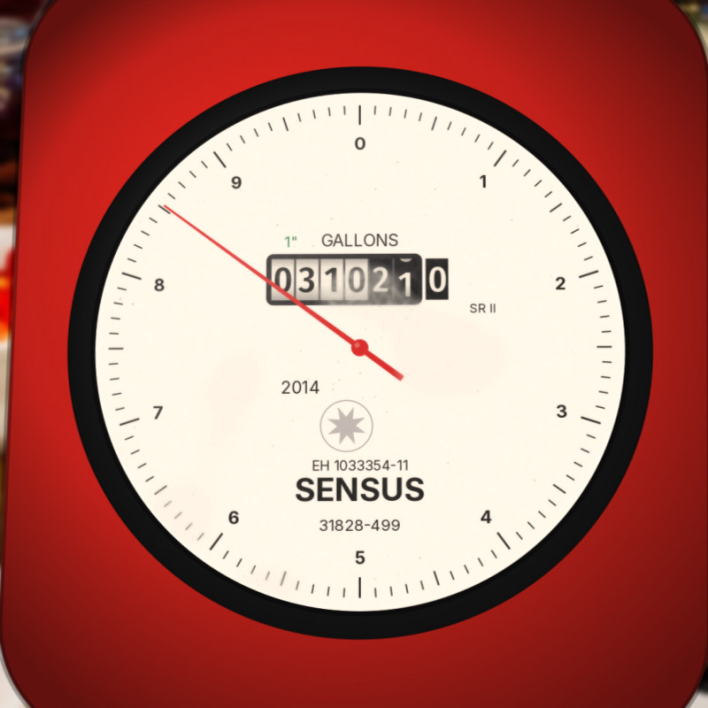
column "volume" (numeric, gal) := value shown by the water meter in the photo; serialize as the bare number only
310208.5
